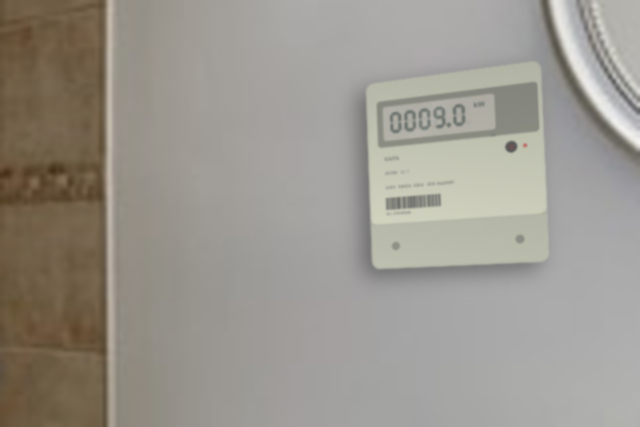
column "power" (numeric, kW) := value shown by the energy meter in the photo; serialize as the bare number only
9.0
